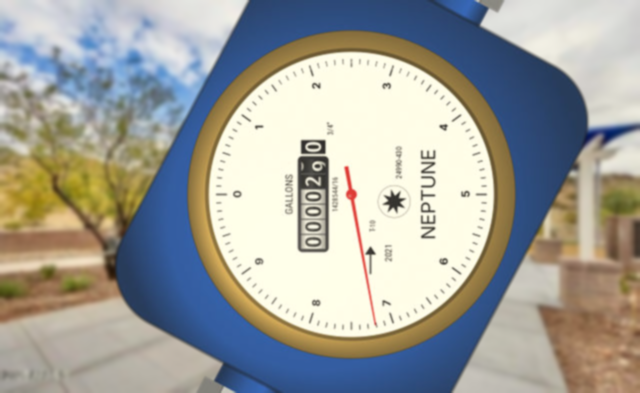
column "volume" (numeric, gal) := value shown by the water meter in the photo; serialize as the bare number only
287.2
